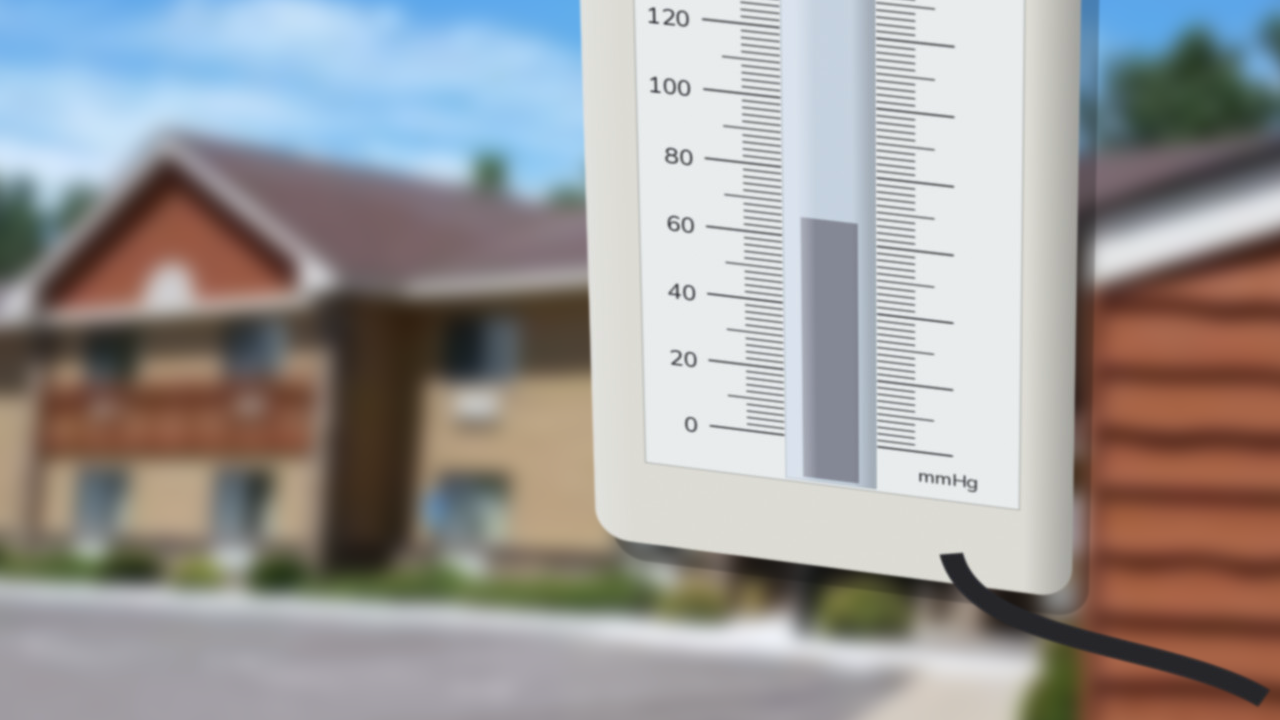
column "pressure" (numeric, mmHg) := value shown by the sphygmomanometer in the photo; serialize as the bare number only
66
